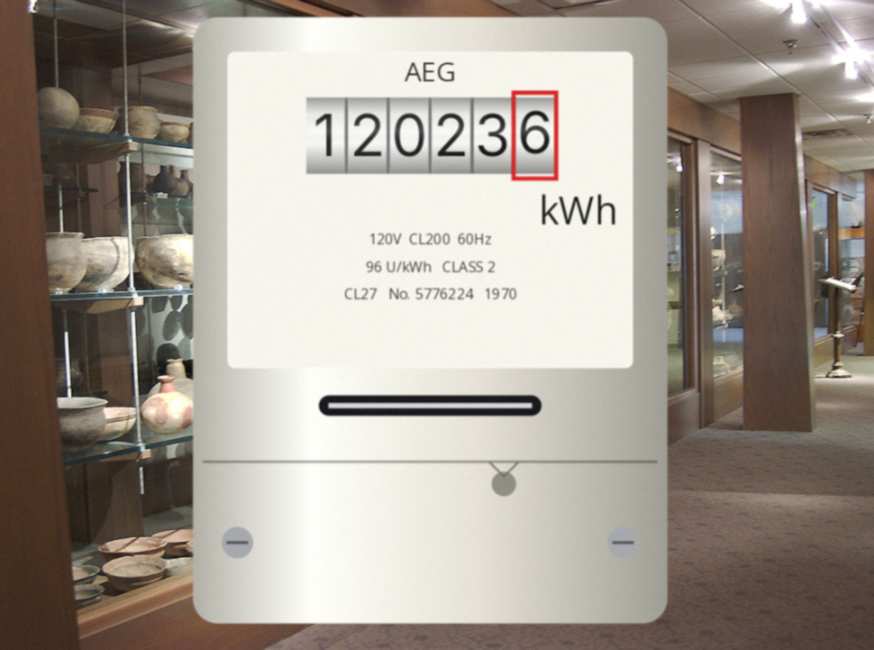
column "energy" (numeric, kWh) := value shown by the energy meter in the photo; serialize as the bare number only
12023.6
